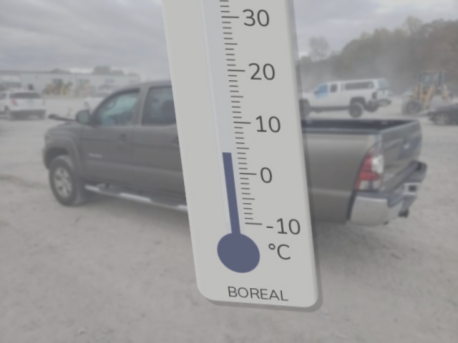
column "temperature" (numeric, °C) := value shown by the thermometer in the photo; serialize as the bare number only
4
